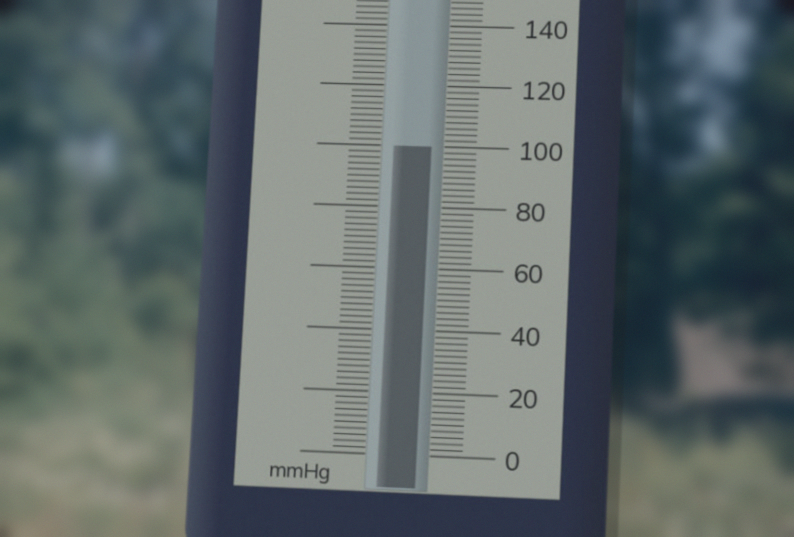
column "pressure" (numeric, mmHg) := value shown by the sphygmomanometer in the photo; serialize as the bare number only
100
